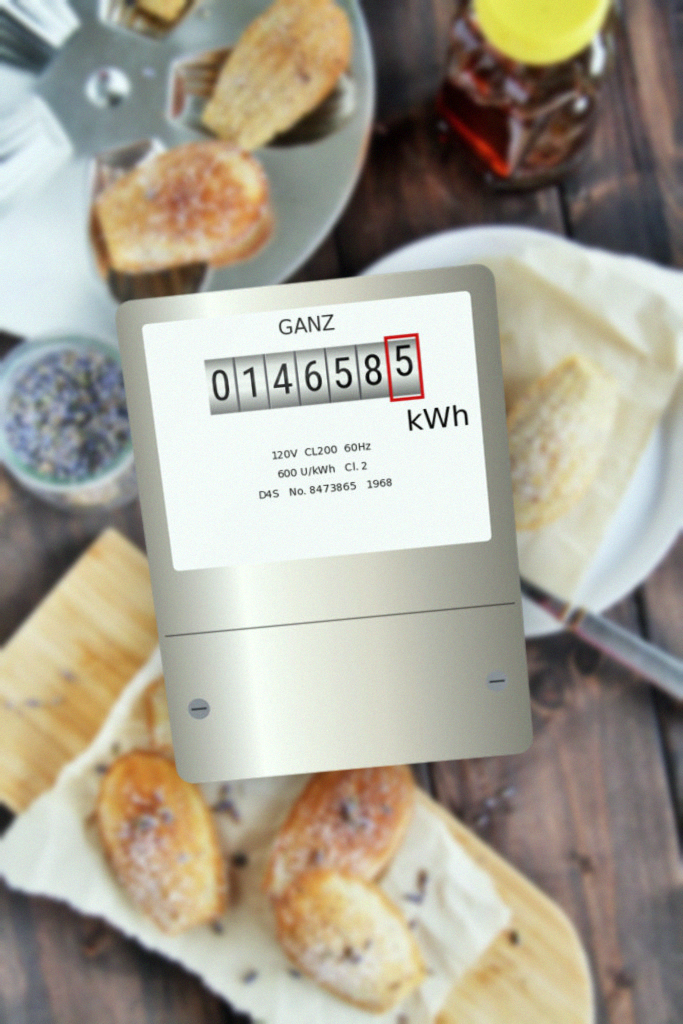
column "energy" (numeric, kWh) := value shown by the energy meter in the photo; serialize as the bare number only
14658.5
